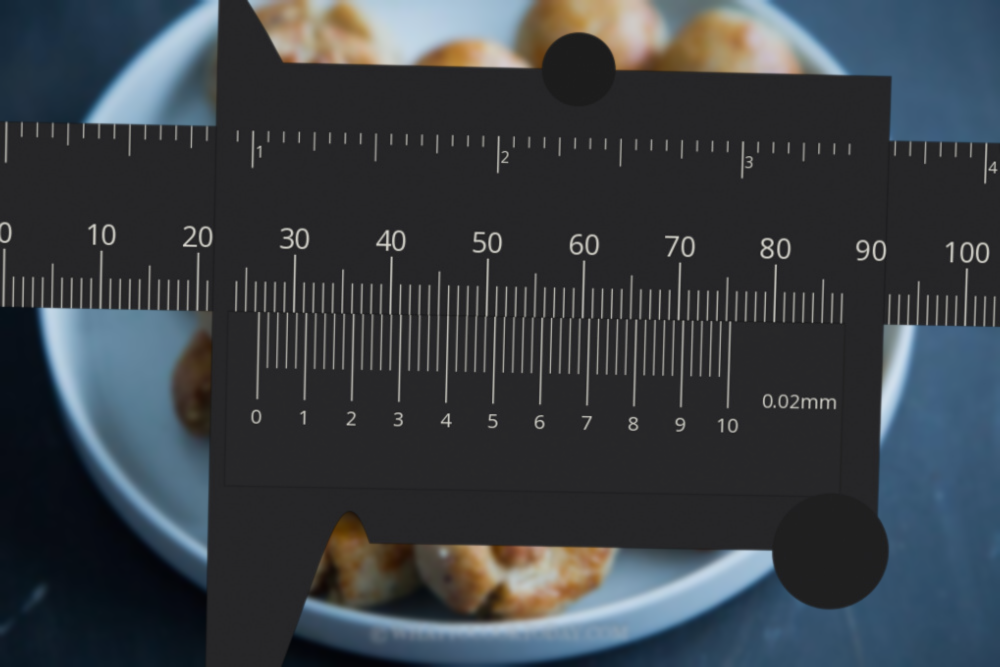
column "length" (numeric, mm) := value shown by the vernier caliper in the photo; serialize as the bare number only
26.4
